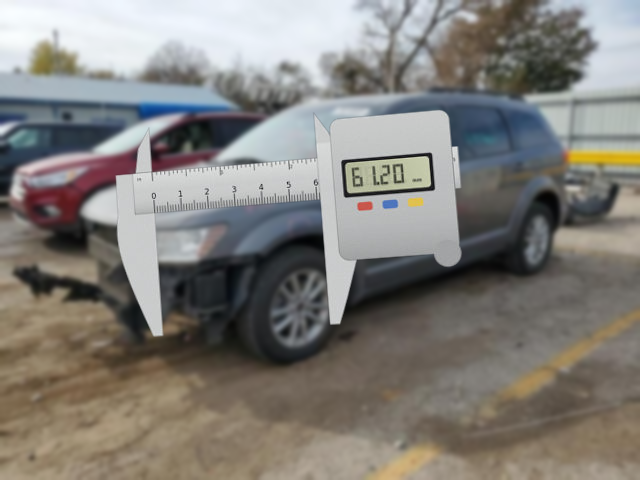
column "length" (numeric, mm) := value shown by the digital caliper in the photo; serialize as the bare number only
61.20
